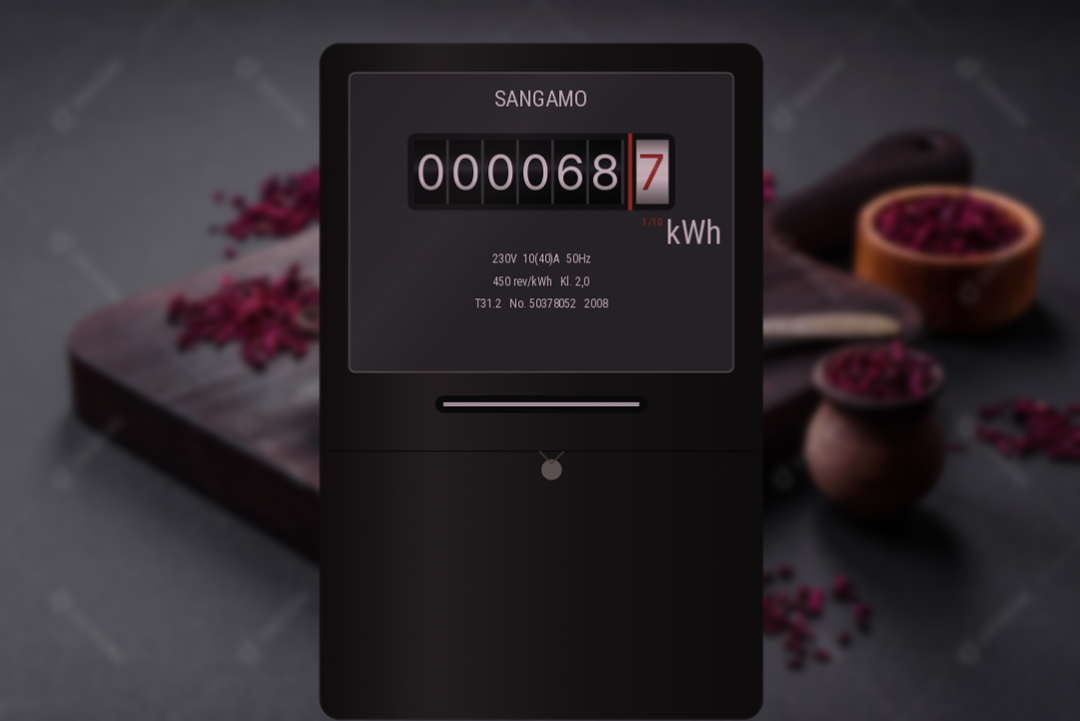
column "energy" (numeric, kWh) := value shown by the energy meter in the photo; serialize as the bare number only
68.7
